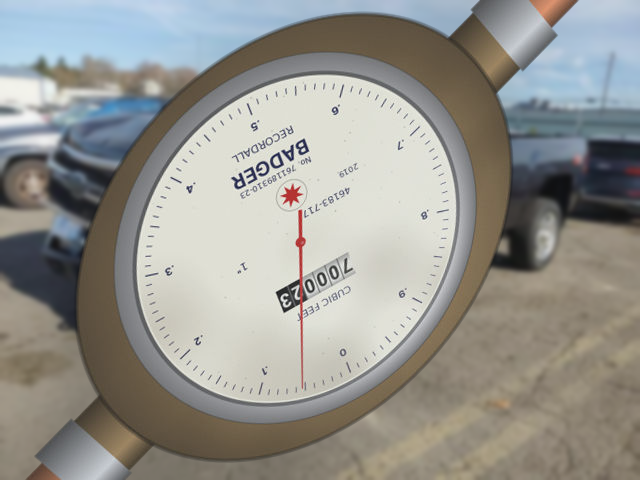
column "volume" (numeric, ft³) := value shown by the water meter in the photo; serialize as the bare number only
700023.05
